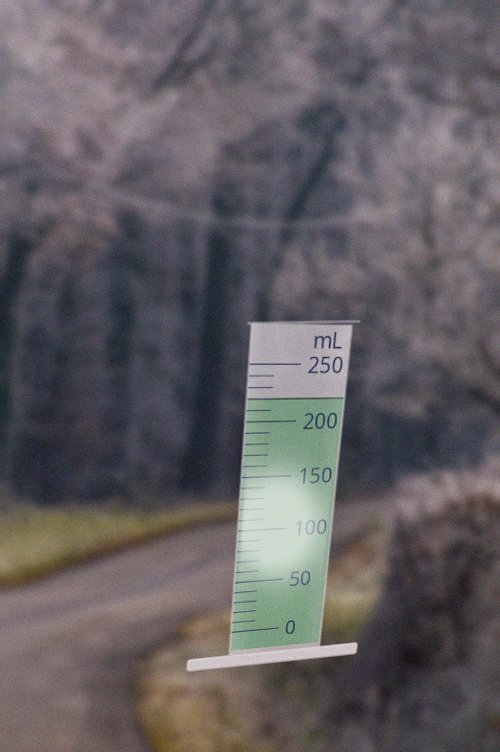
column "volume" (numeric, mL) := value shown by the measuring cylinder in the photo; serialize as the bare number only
220
